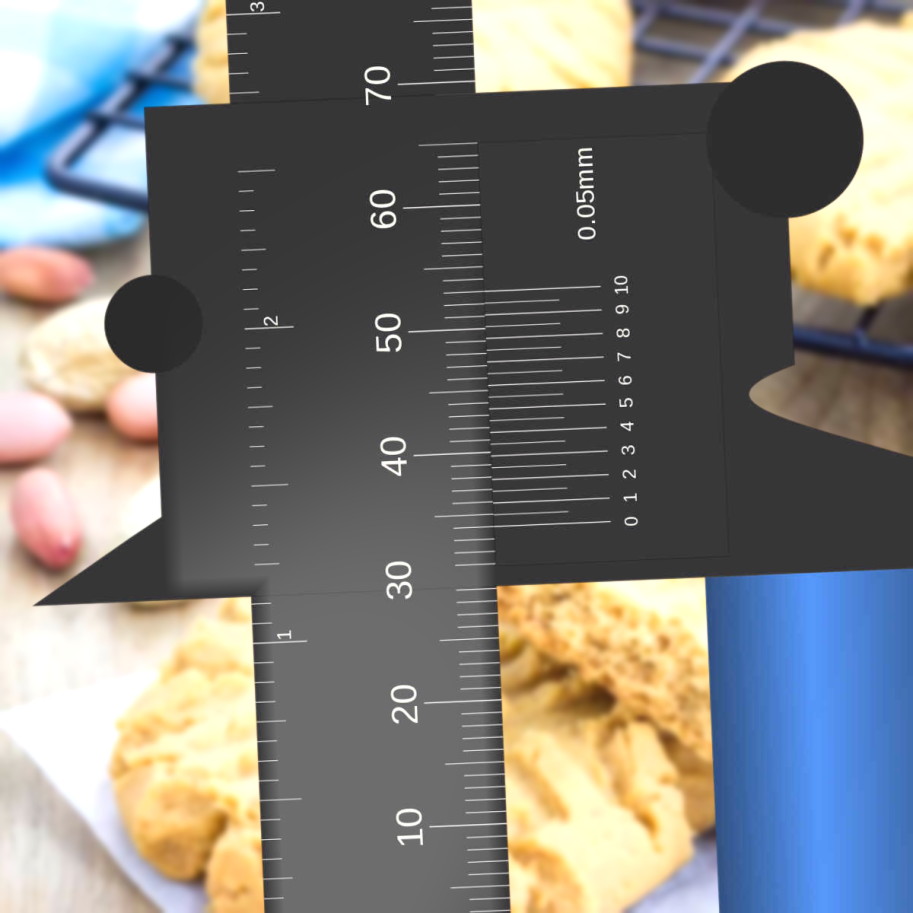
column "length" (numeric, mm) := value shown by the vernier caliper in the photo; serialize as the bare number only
34.0
